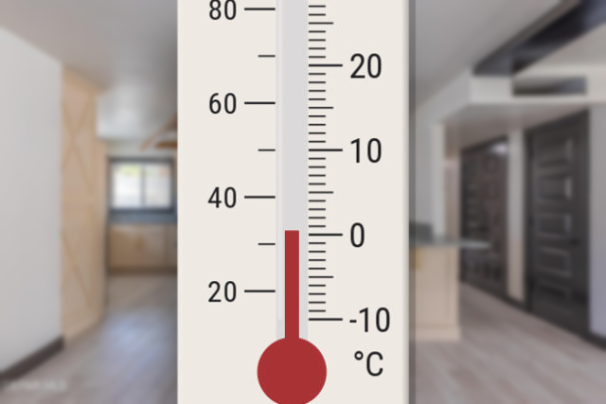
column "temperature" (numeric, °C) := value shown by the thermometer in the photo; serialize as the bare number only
0.5
